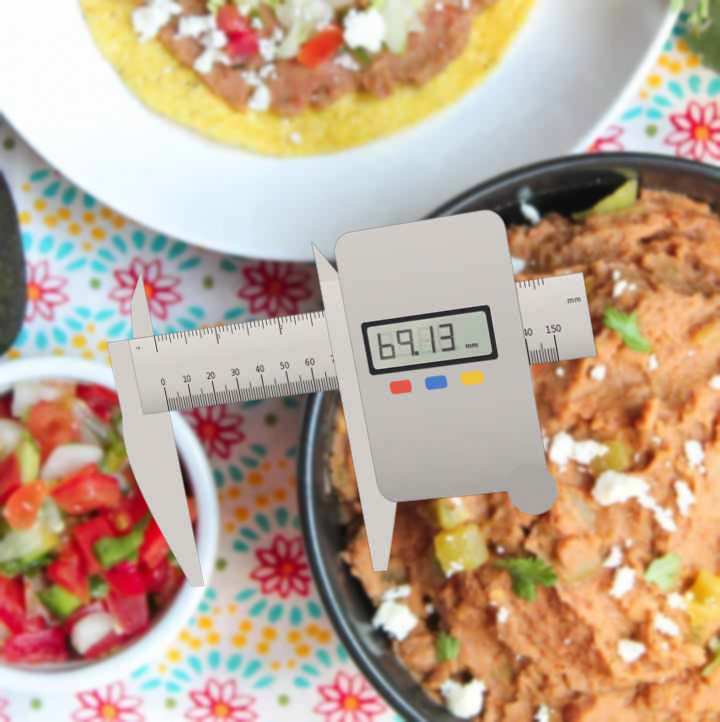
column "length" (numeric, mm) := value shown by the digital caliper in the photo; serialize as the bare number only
69.13
